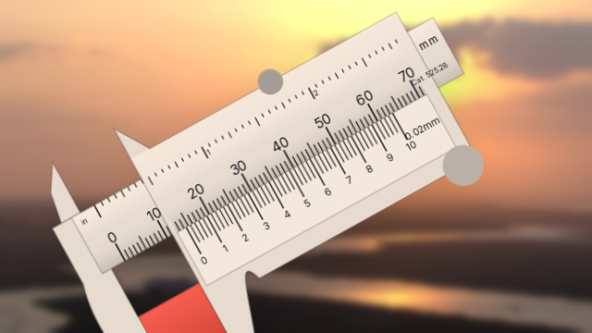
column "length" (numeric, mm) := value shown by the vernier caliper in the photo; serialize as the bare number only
14.5
